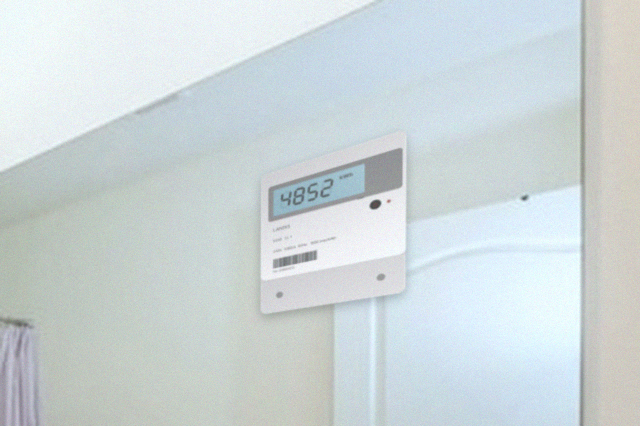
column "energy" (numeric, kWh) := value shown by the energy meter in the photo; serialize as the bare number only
4852
